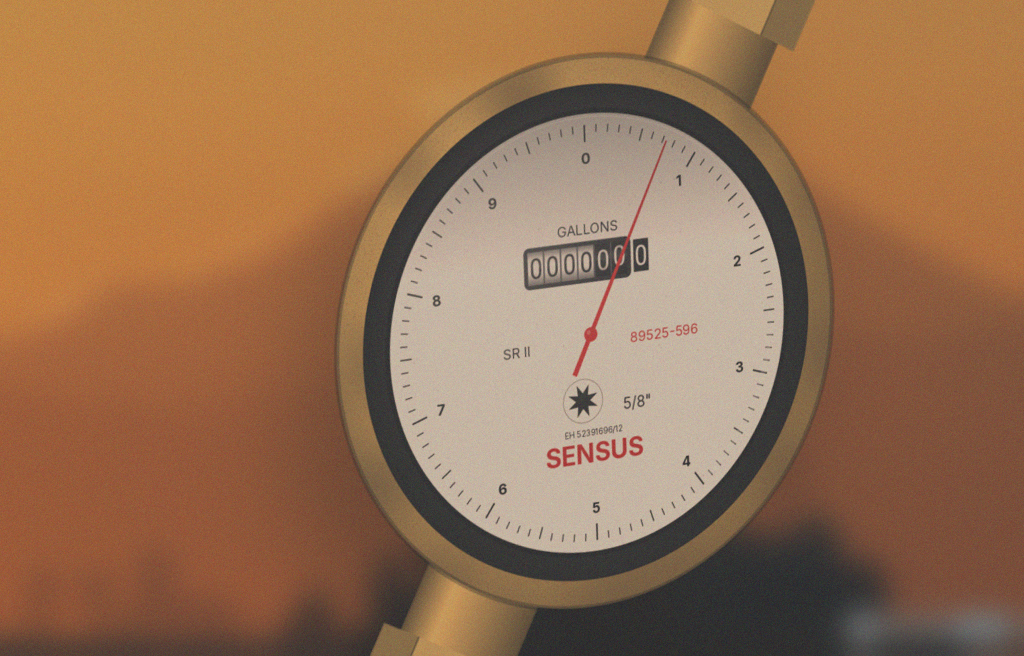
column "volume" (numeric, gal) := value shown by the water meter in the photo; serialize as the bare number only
0.7
